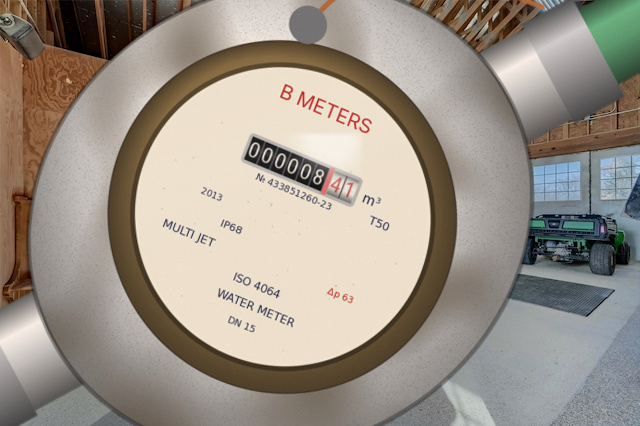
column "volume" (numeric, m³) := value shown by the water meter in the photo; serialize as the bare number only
8.41
